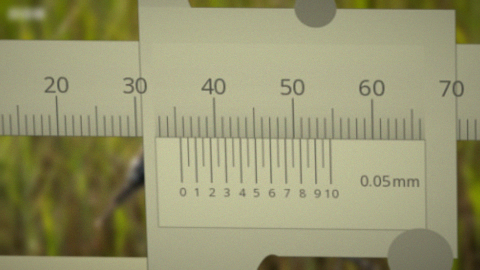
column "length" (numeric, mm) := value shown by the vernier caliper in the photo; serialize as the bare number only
35.6
